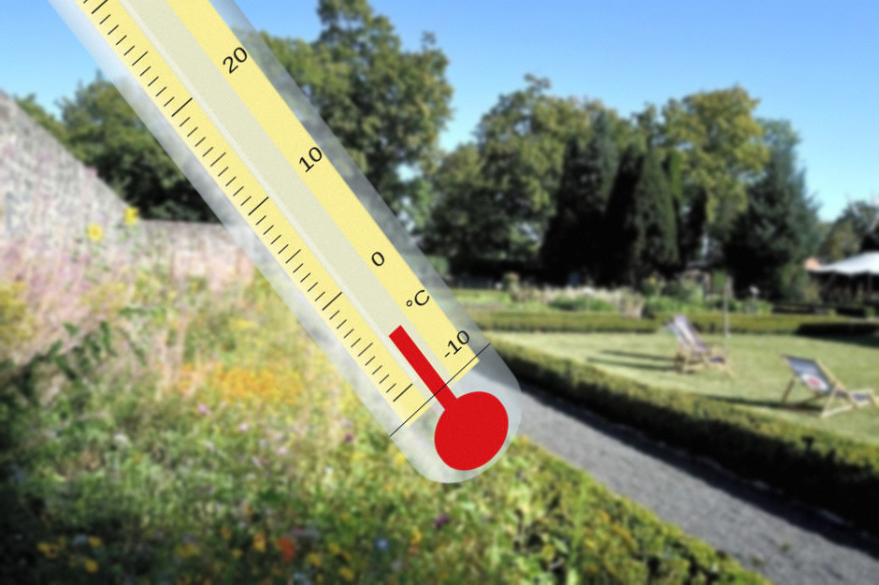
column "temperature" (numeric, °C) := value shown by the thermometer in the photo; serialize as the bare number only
-5.5
